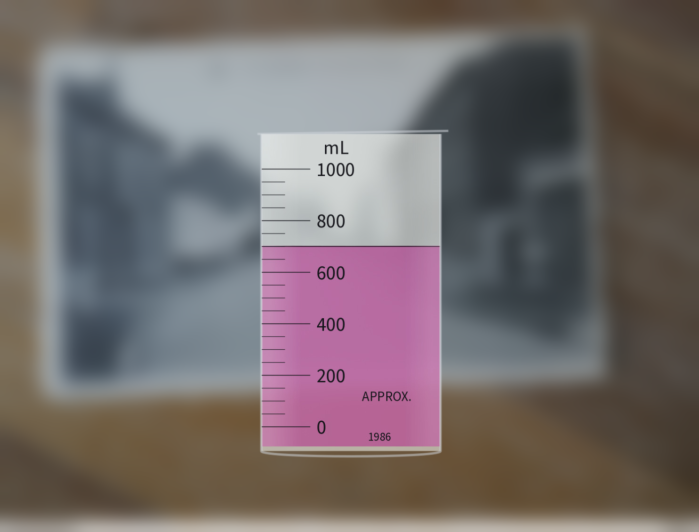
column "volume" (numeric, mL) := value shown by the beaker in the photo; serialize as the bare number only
700
